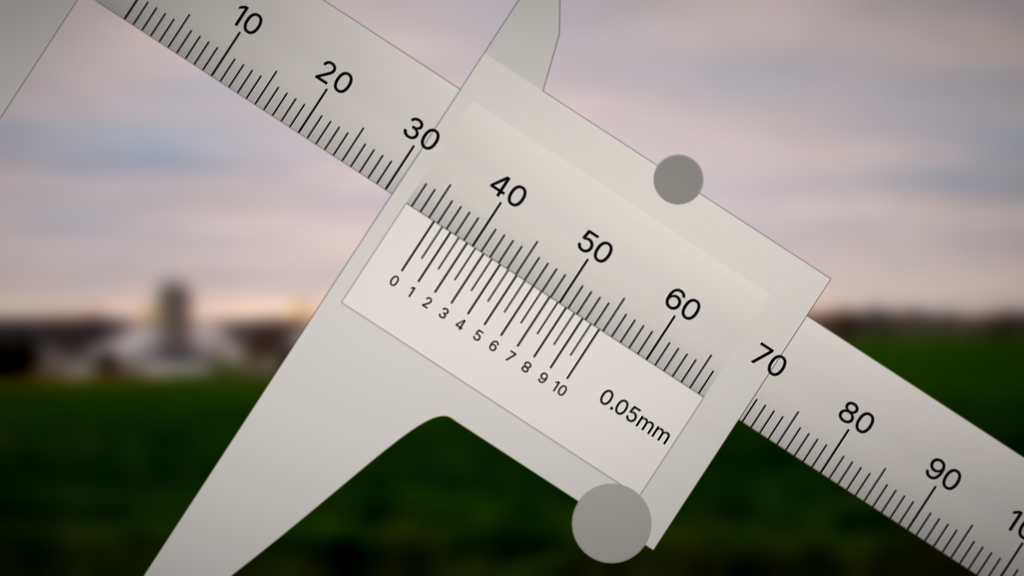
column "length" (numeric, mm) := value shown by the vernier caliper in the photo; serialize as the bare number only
35.6
